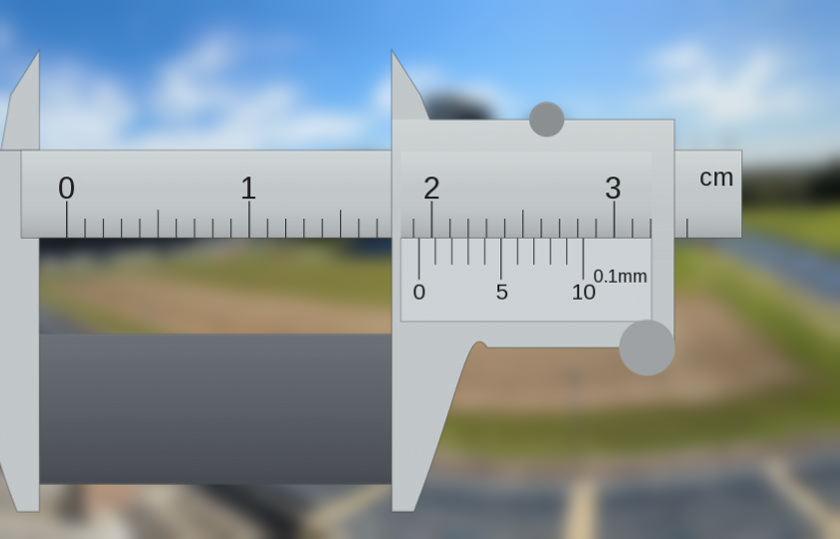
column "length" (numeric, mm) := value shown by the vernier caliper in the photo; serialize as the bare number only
19.3
